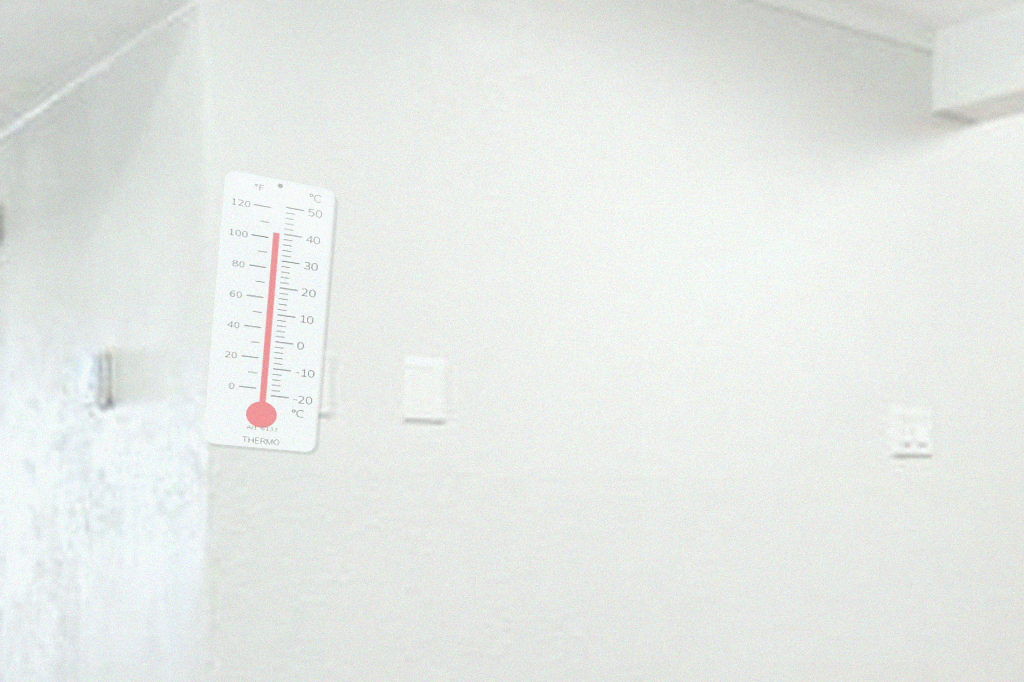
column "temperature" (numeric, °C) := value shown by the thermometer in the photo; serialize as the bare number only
40
